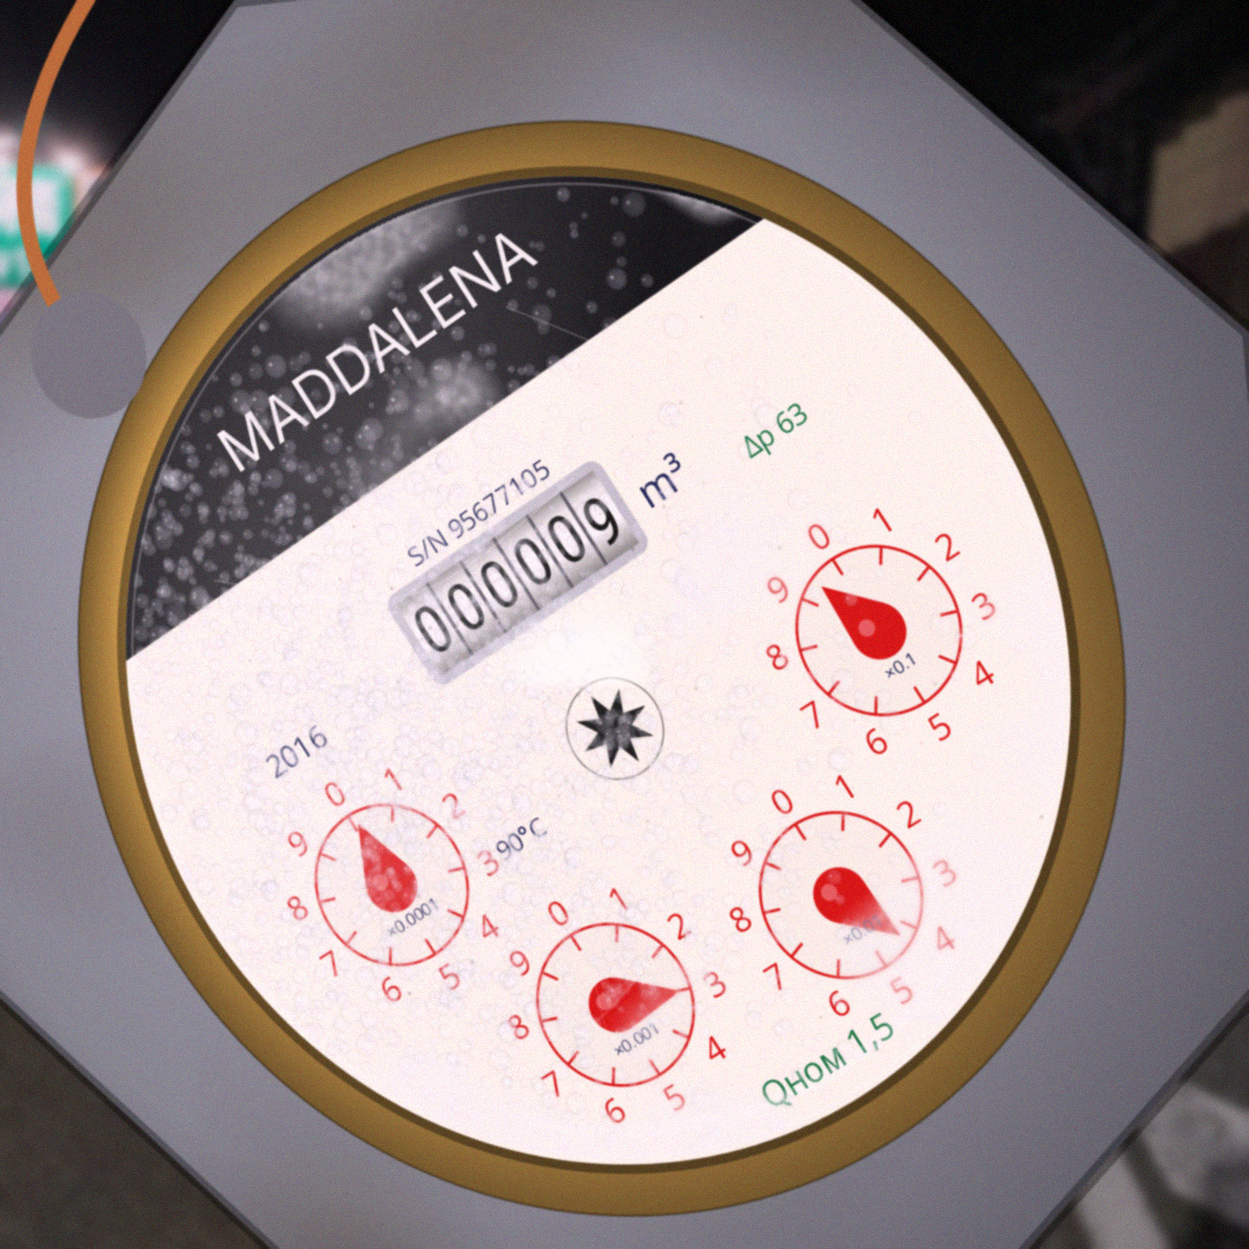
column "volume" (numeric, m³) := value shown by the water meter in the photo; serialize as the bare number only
8.9430
